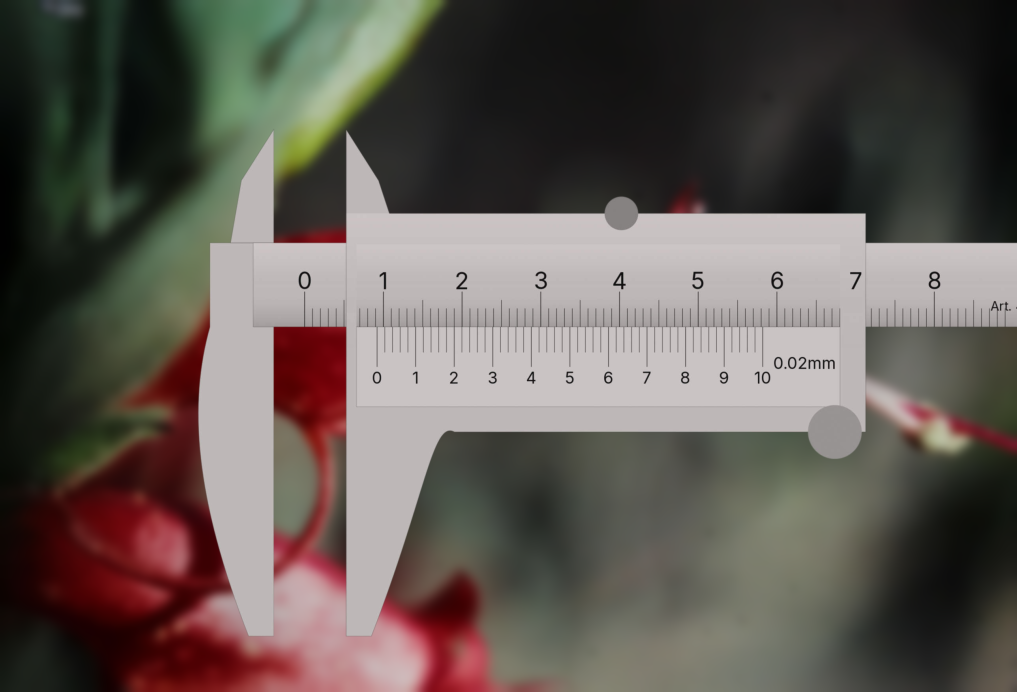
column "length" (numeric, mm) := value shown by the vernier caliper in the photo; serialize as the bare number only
9.2
